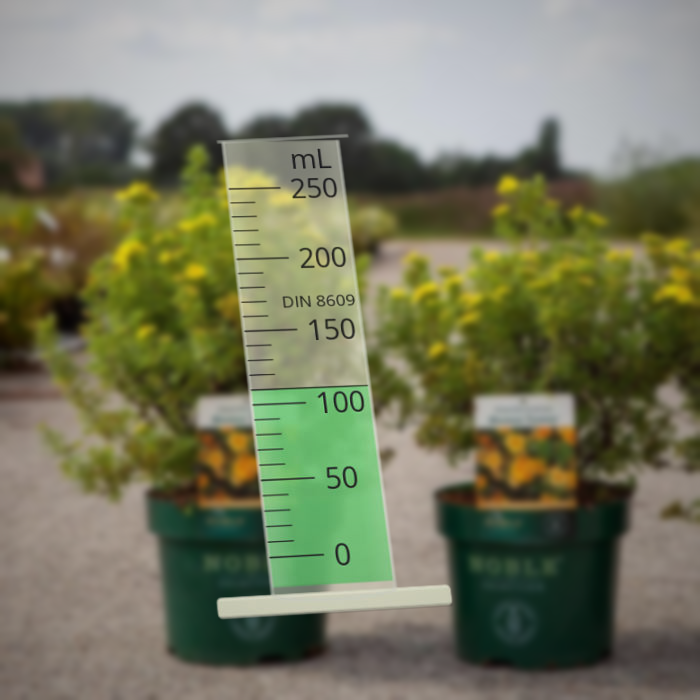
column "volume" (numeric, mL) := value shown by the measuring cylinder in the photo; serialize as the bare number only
110
